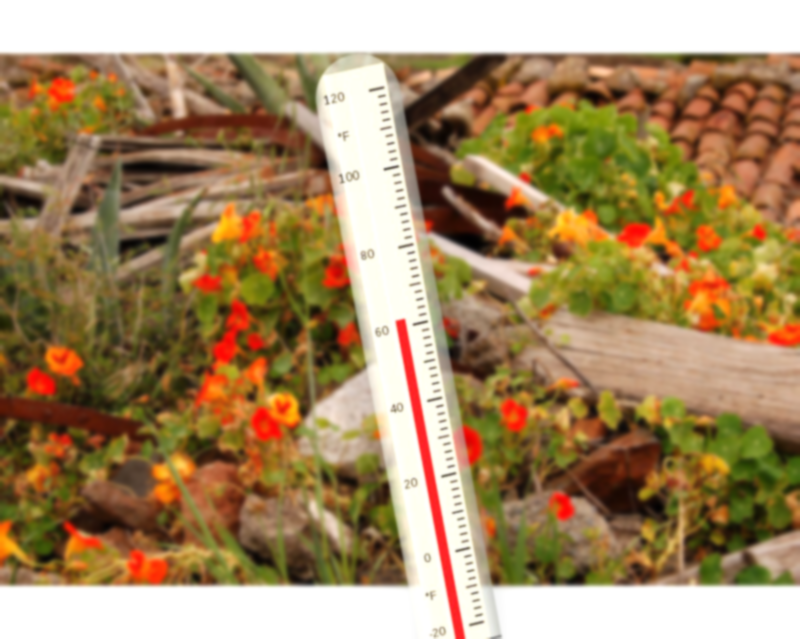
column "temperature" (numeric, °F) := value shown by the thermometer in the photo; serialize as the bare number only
62
